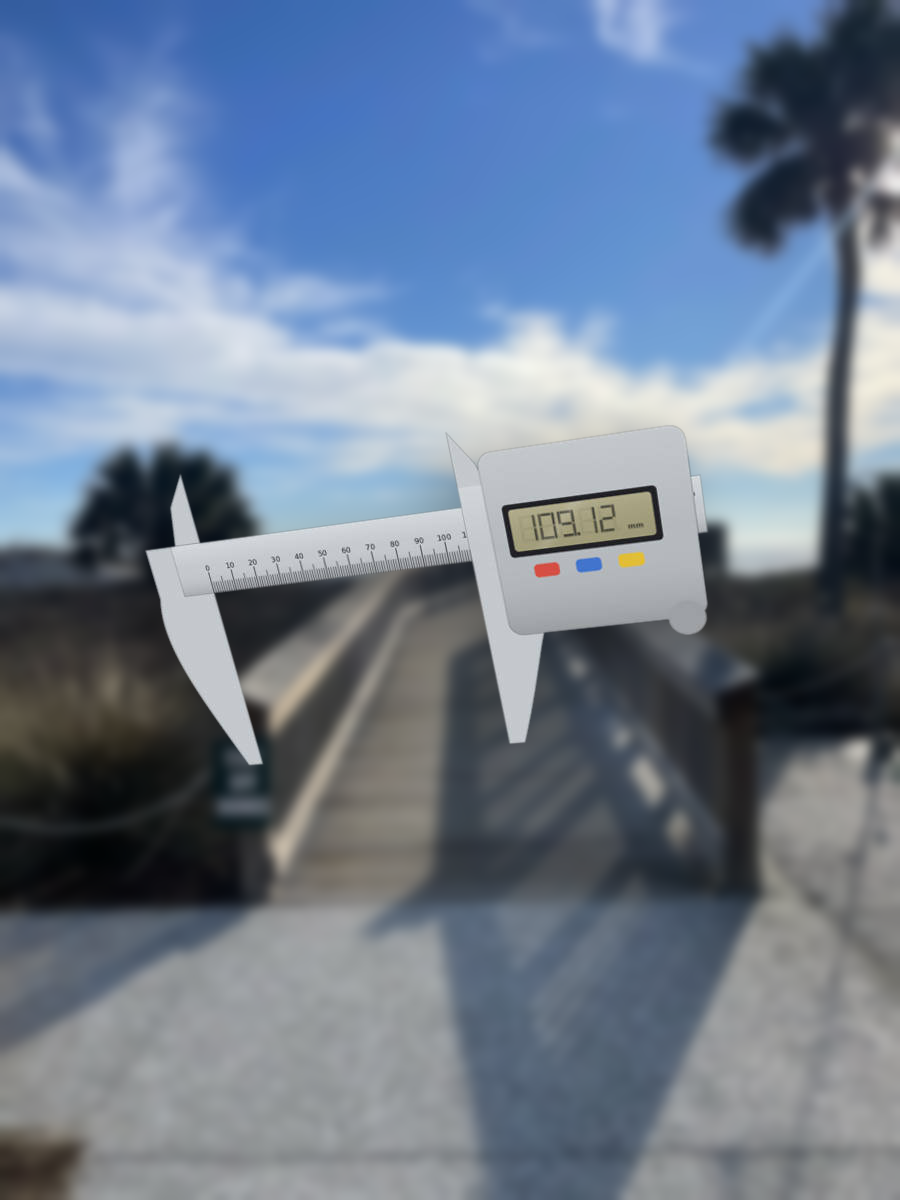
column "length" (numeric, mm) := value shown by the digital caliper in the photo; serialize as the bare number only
109.12
